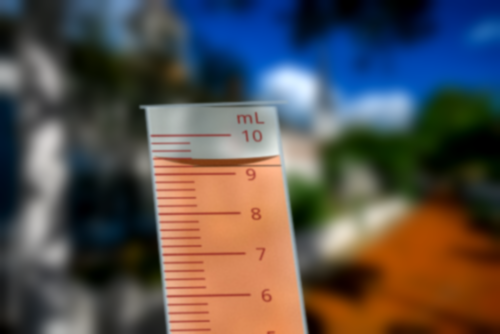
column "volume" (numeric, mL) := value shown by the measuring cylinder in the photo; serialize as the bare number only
9.2
